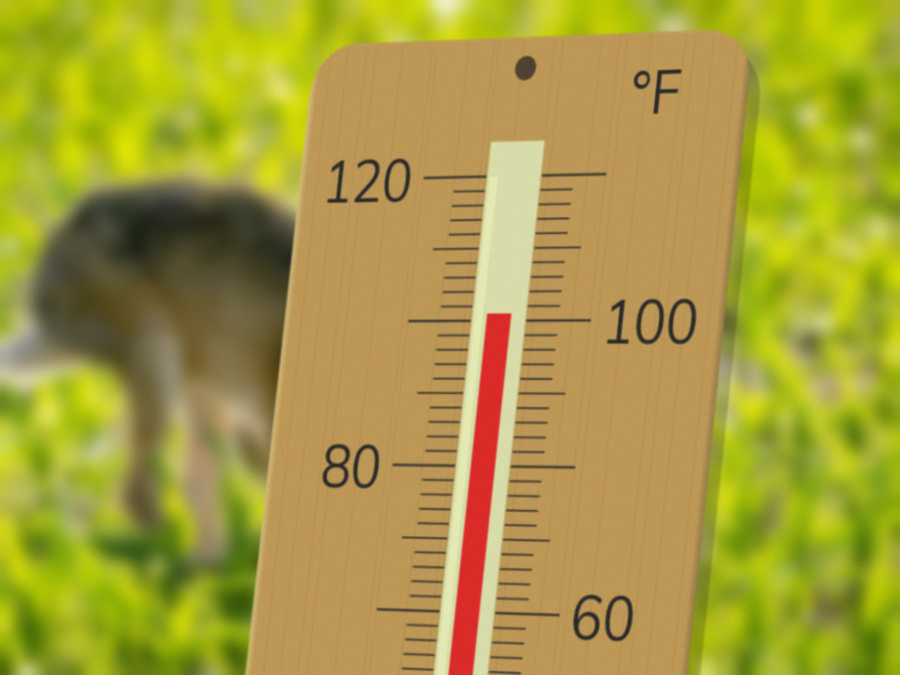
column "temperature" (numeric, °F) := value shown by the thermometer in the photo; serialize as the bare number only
101
